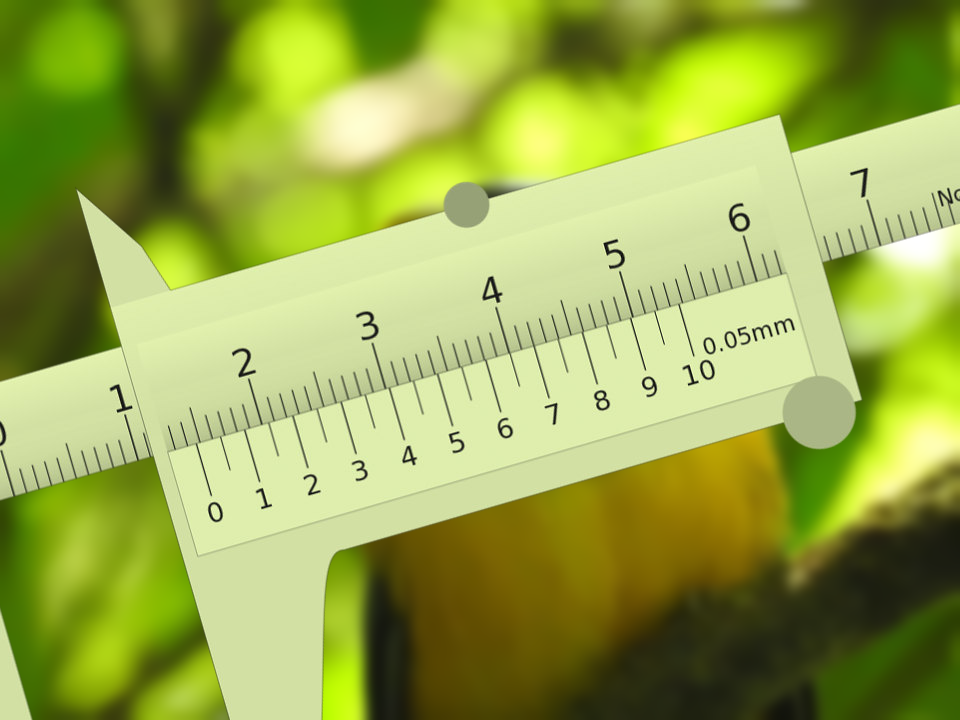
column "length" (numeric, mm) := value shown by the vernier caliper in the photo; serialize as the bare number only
14.7
